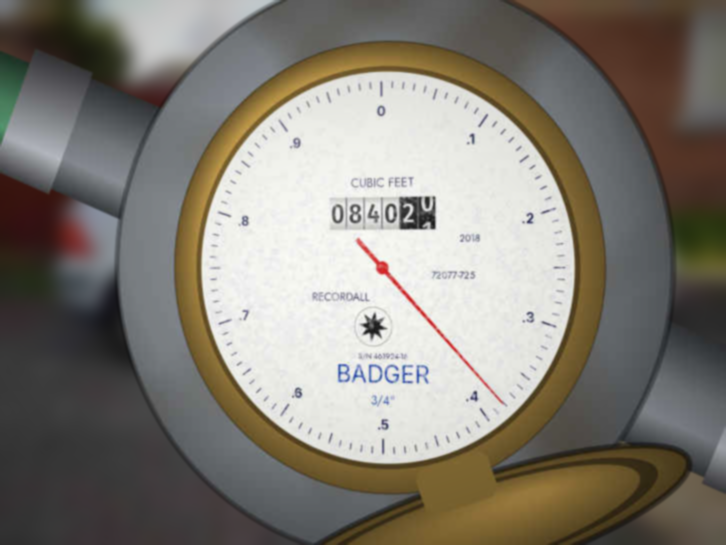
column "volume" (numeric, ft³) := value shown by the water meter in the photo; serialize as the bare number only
84020.38
